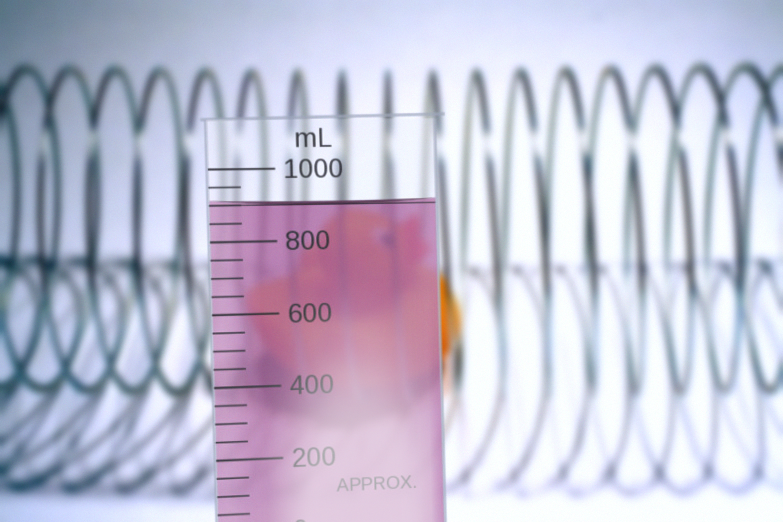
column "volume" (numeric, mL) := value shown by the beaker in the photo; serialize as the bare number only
900
